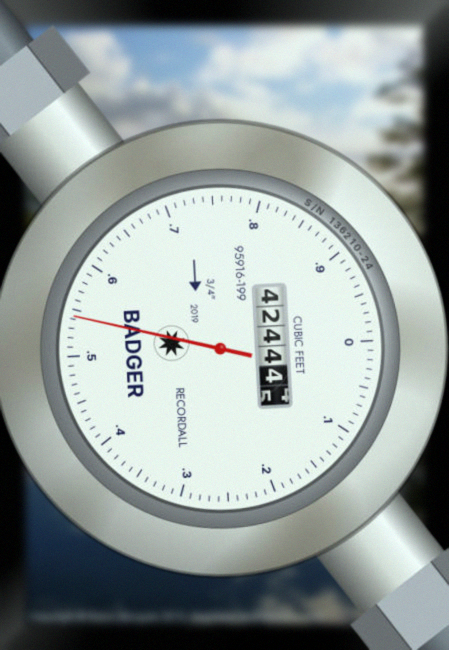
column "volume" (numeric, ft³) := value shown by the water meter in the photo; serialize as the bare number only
424444.54
